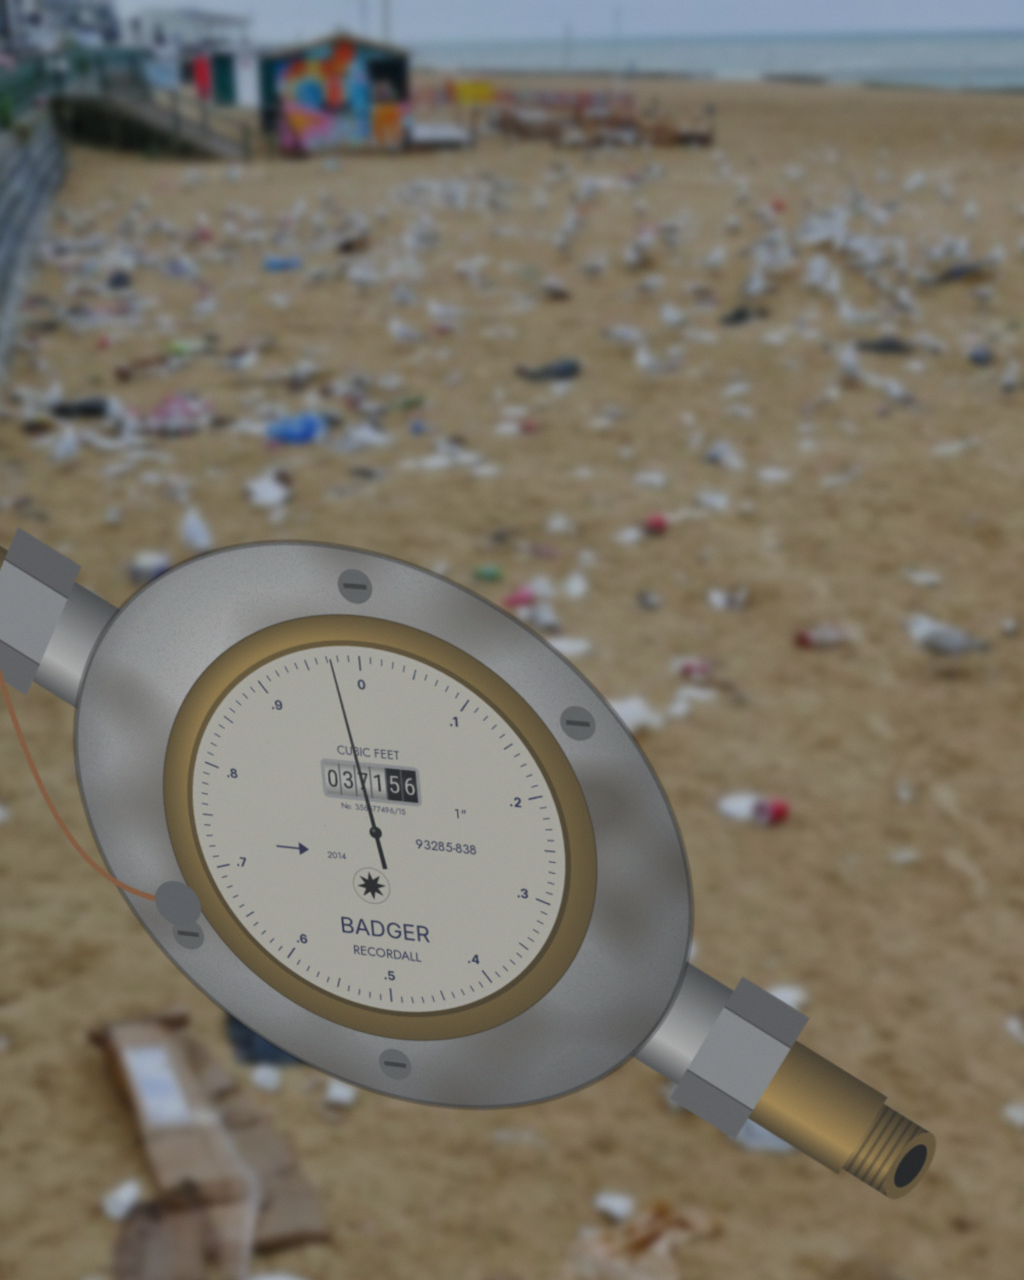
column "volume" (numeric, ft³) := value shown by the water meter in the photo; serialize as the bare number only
37155.97
